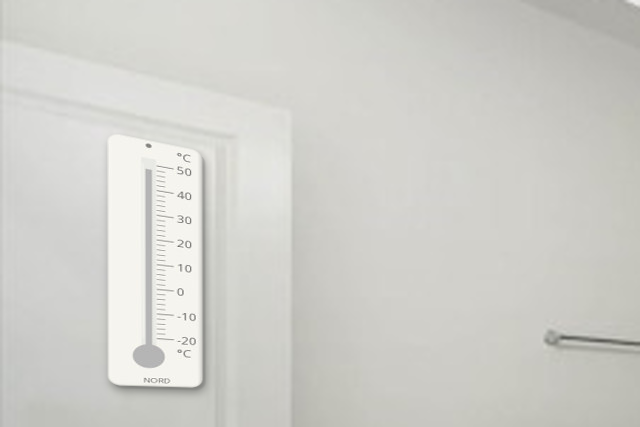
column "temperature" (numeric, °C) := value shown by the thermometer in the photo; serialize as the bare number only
48
